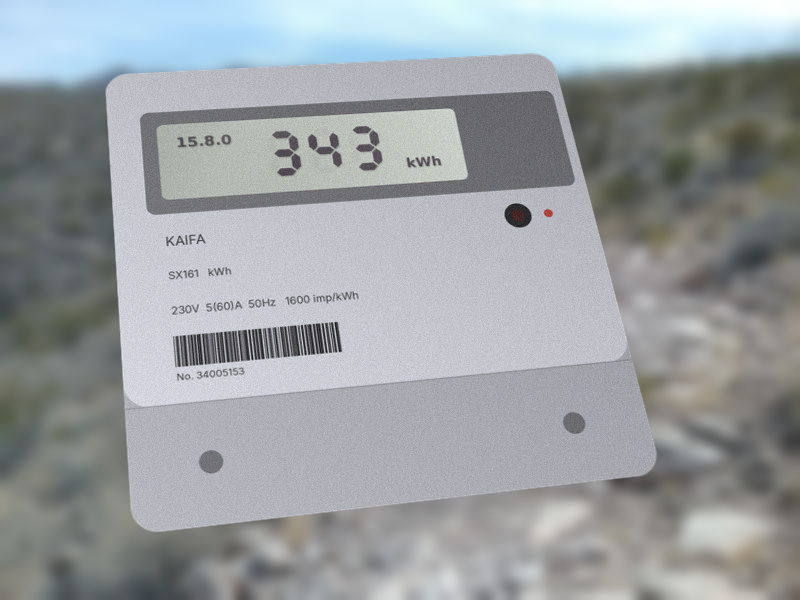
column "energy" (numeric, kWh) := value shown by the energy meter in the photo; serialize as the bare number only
343
